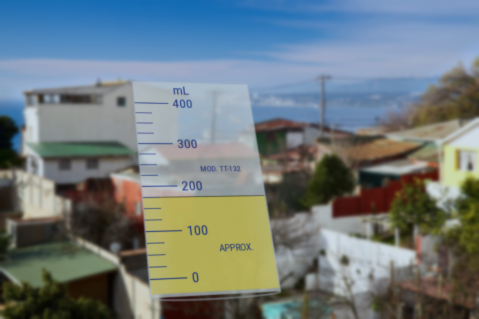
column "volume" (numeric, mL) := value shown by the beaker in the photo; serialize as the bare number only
175
